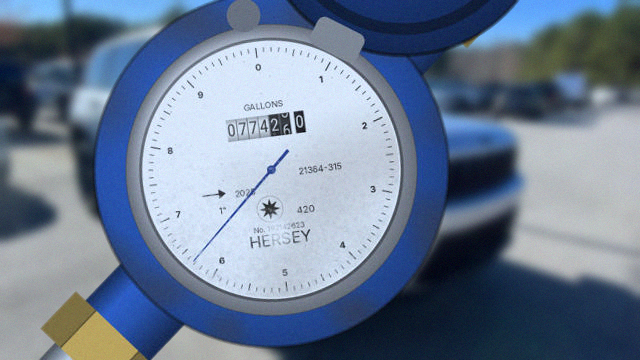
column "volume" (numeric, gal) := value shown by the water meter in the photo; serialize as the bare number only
774256.3
